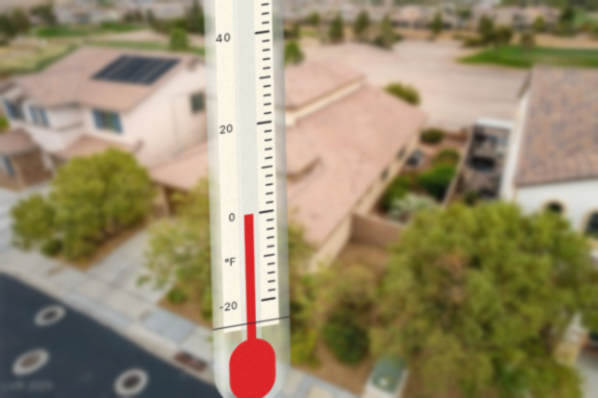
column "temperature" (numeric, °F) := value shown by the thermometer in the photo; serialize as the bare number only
0
